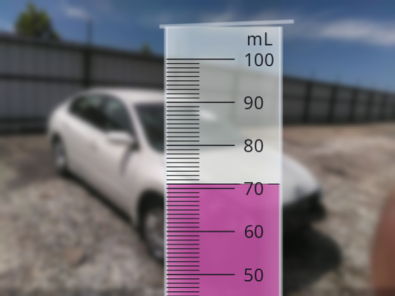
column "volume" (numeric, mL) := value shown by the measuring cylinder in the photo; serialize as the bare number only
71
